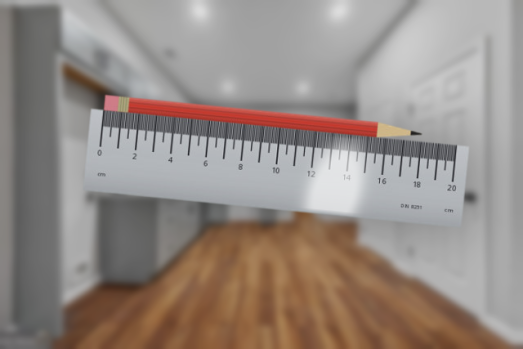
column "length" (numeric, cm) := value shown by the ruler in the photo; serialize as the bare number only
18
